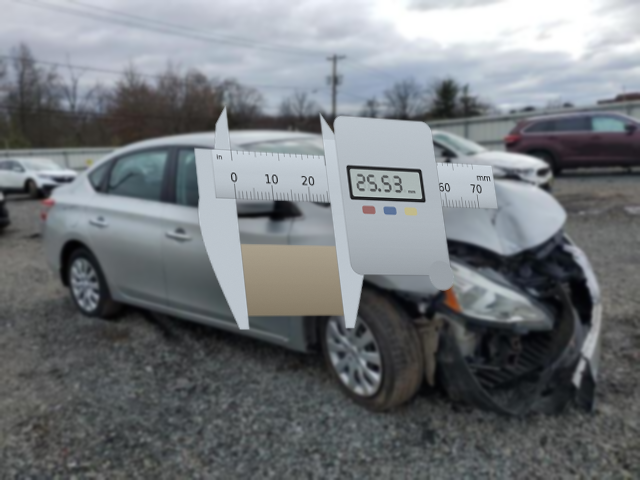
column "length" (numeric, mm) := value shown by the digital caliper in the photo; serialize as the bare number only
25.53
